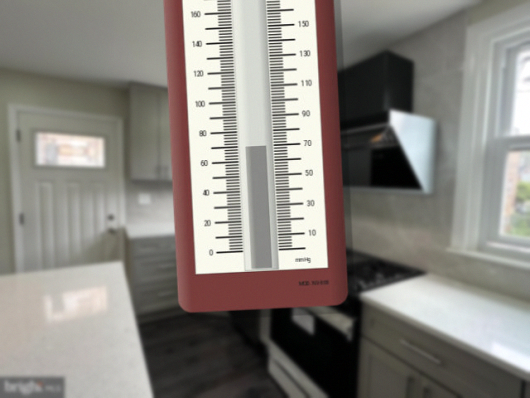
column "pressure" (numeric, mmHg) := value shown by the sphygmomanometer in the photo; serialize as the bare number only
70
